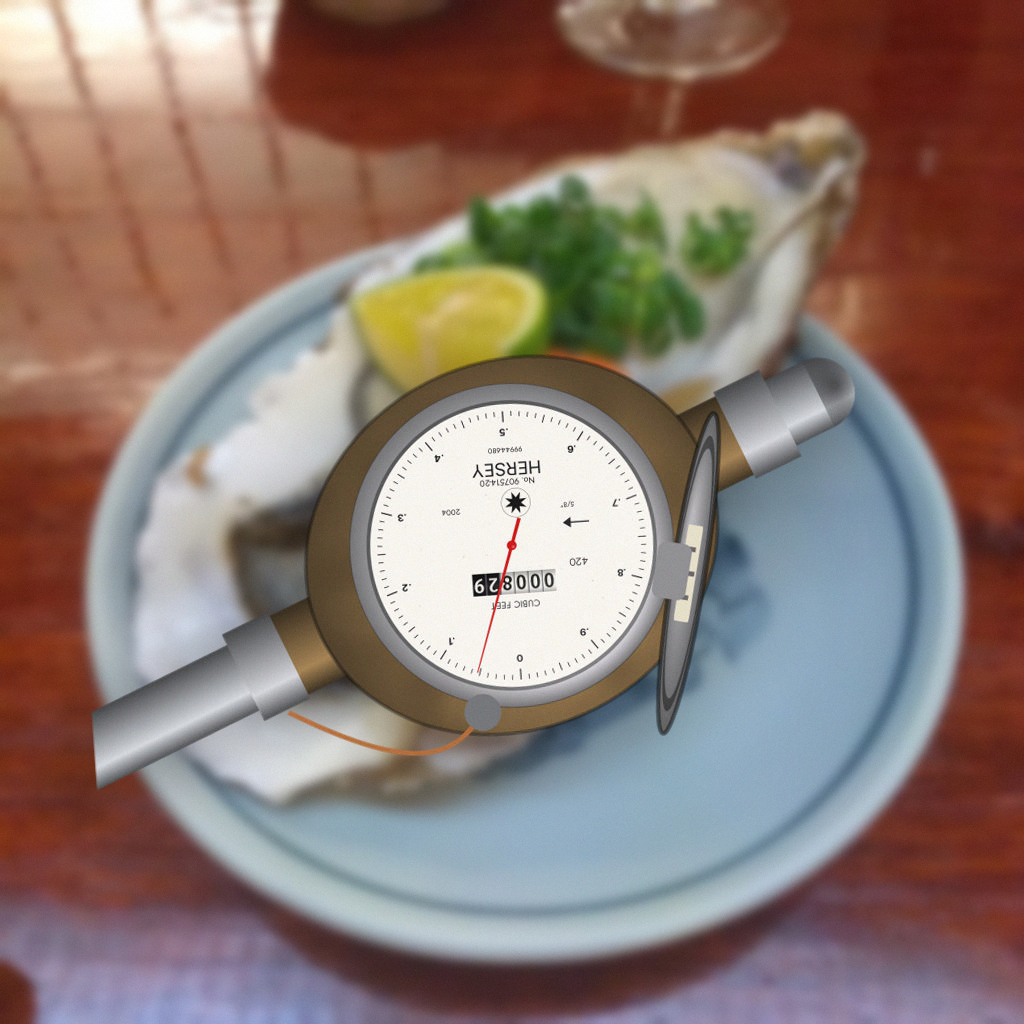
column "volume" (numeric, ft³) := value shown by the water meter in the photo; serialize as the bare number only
829.05
